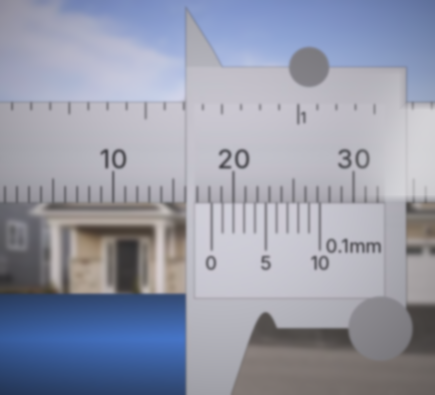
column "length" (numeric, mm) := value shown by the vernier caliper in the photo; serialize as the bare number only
18.2
